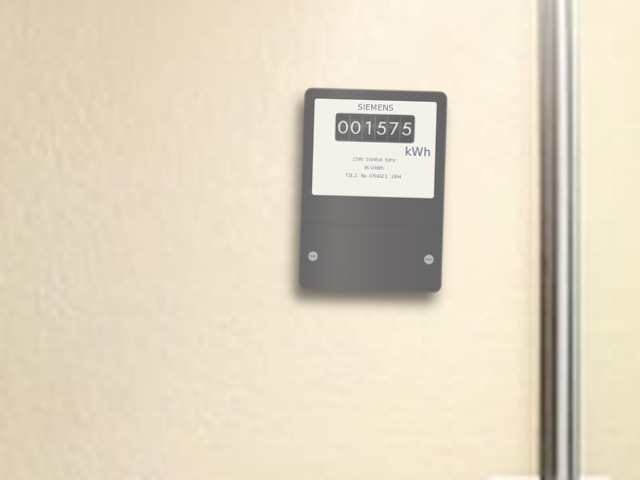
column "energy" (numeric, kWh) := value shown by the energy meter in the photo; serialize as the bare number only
1575
